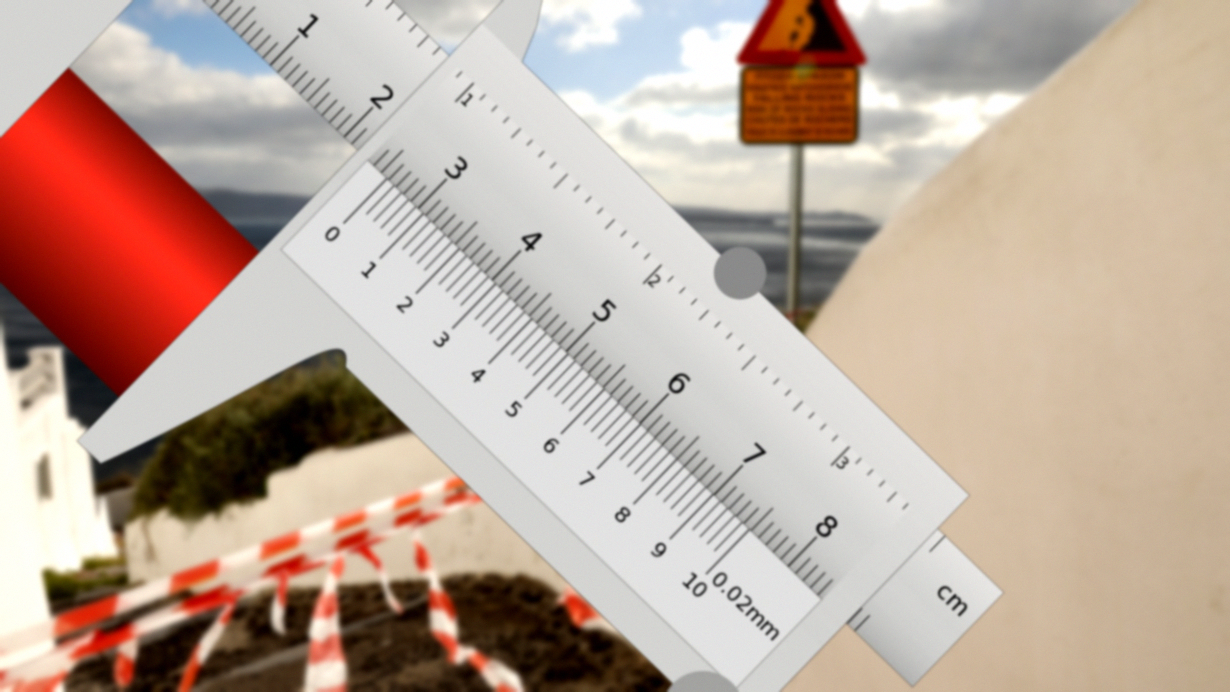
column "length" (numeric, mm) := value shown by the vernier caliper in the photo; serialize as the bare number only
25.8
